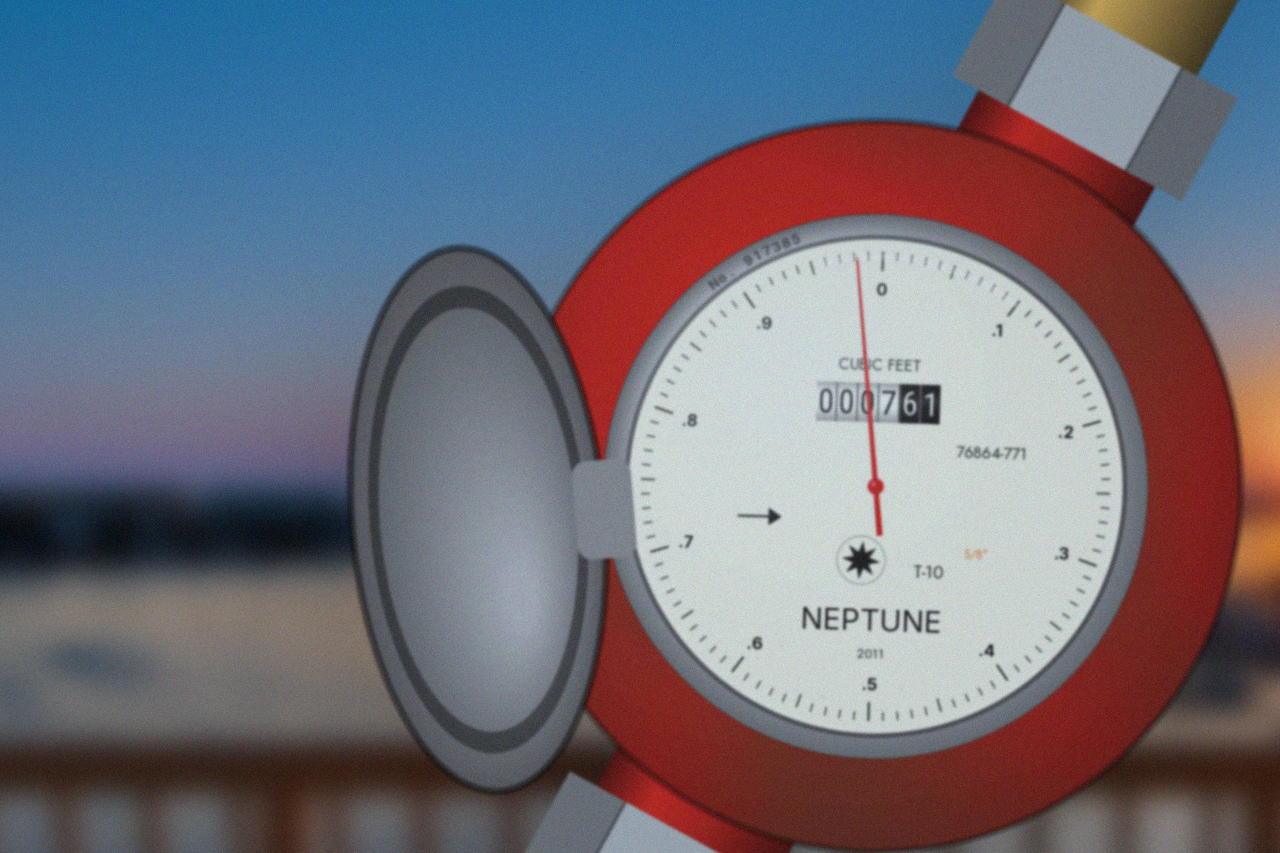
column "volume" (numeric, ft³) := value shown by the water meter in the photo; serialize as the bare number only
760.98
